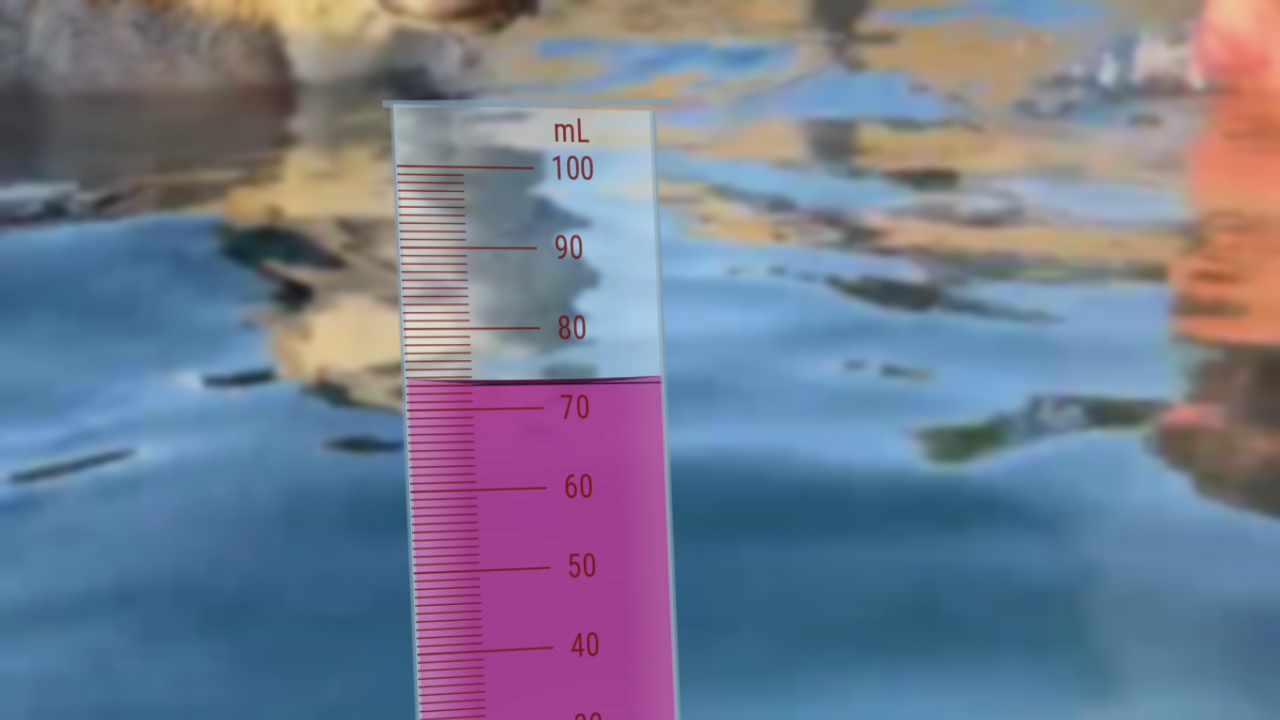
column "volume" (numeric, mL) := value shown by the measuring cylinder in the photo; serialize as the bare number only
73
